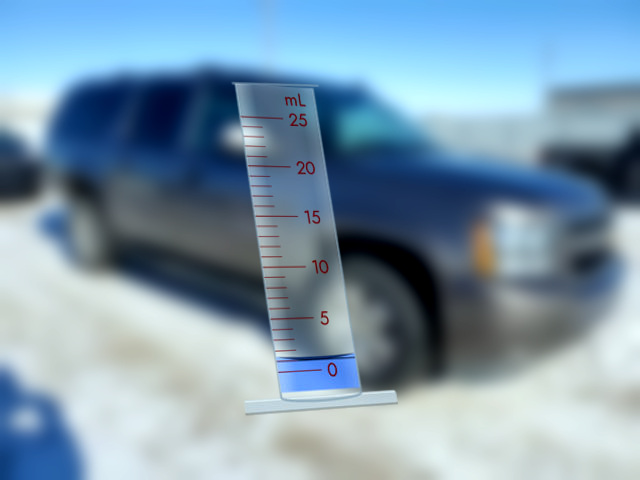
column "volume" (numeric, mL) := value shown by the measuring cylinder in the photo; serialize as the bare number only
1
